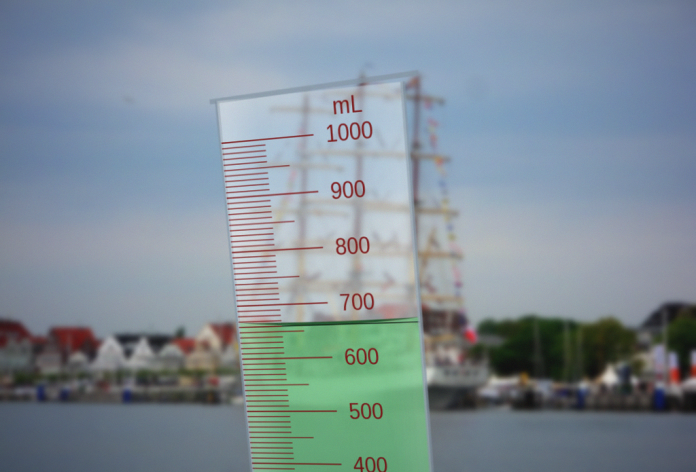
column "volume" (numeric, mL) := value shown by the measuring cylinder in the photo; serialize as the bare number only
660
